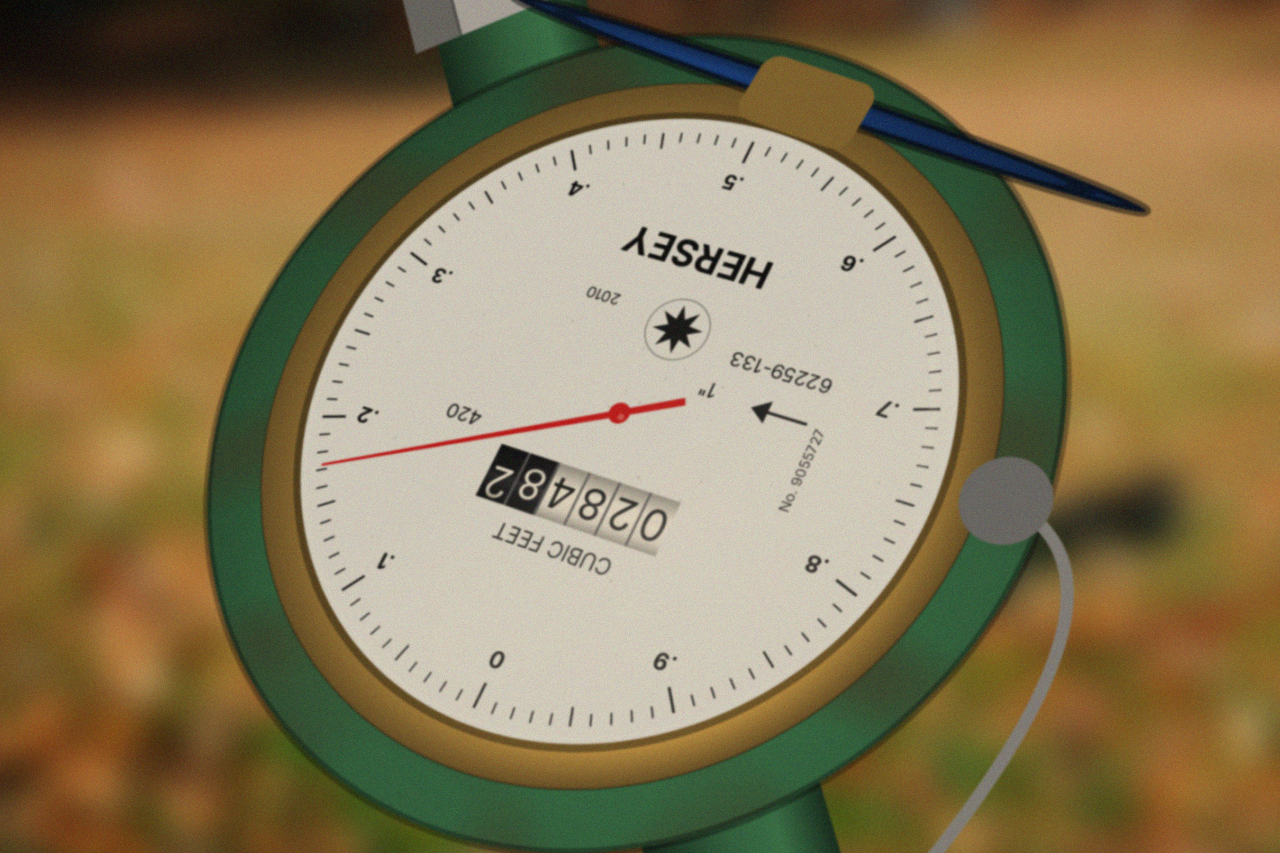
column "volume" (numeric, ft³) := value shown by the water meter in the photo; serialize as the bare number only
28482.17
